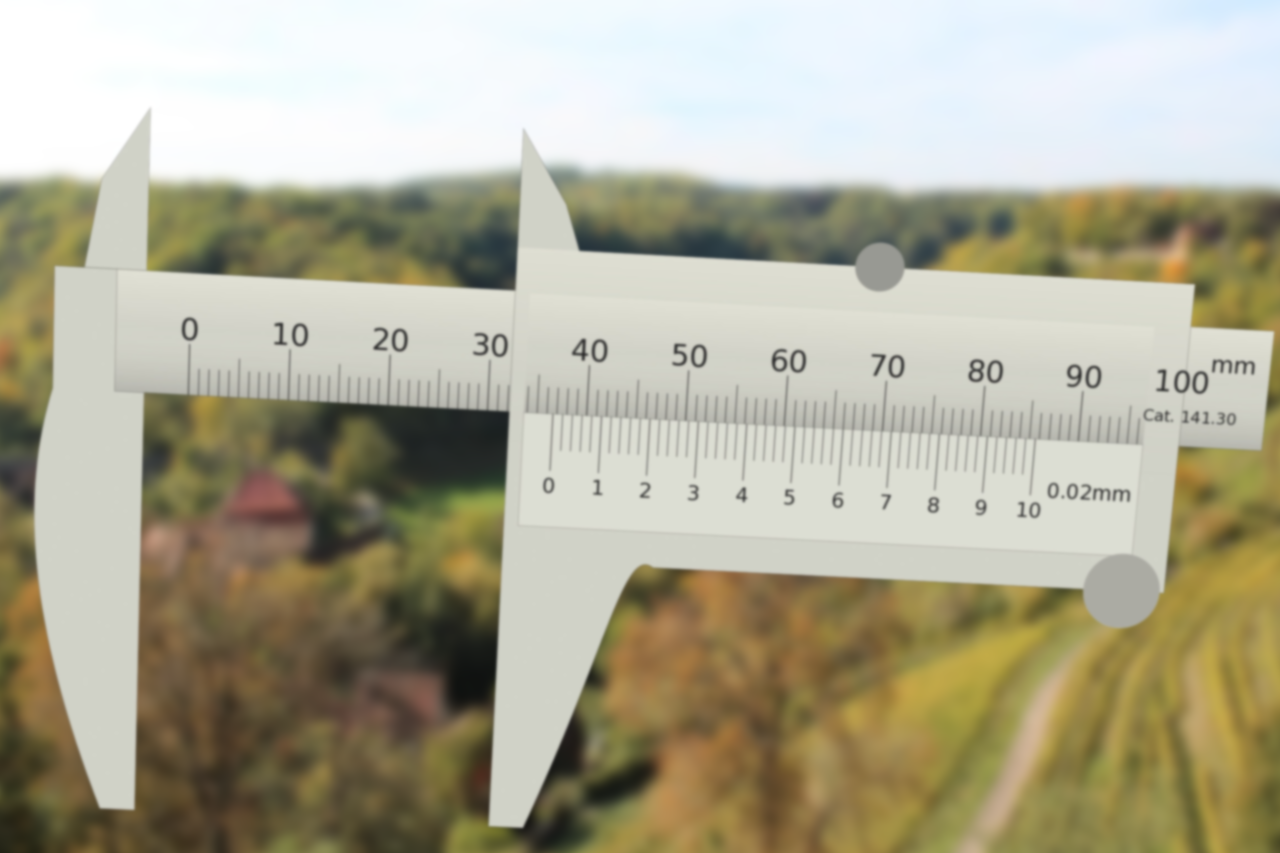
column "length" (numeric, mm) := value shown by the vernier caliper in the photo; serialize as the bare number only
36.6
